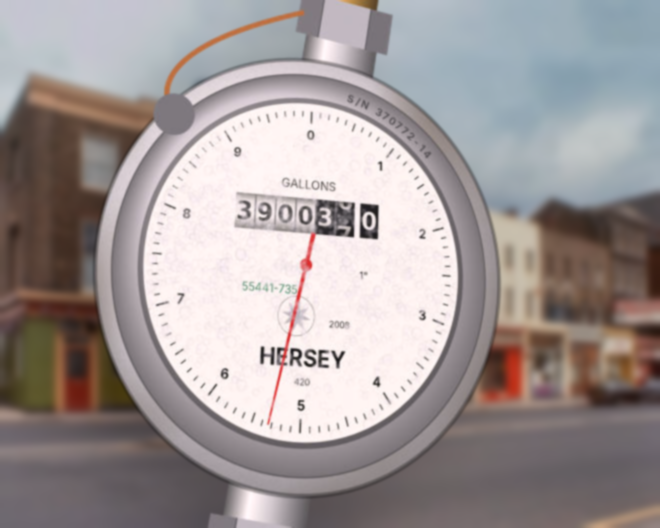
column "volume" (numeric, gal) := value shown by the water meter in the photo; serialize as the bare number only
3900365.3
